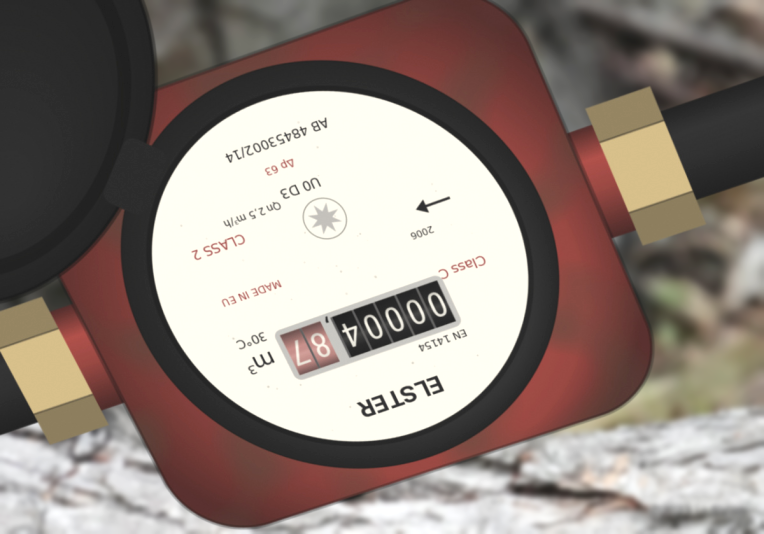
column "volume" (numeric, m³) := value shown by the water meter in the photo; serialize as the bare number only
4.87
